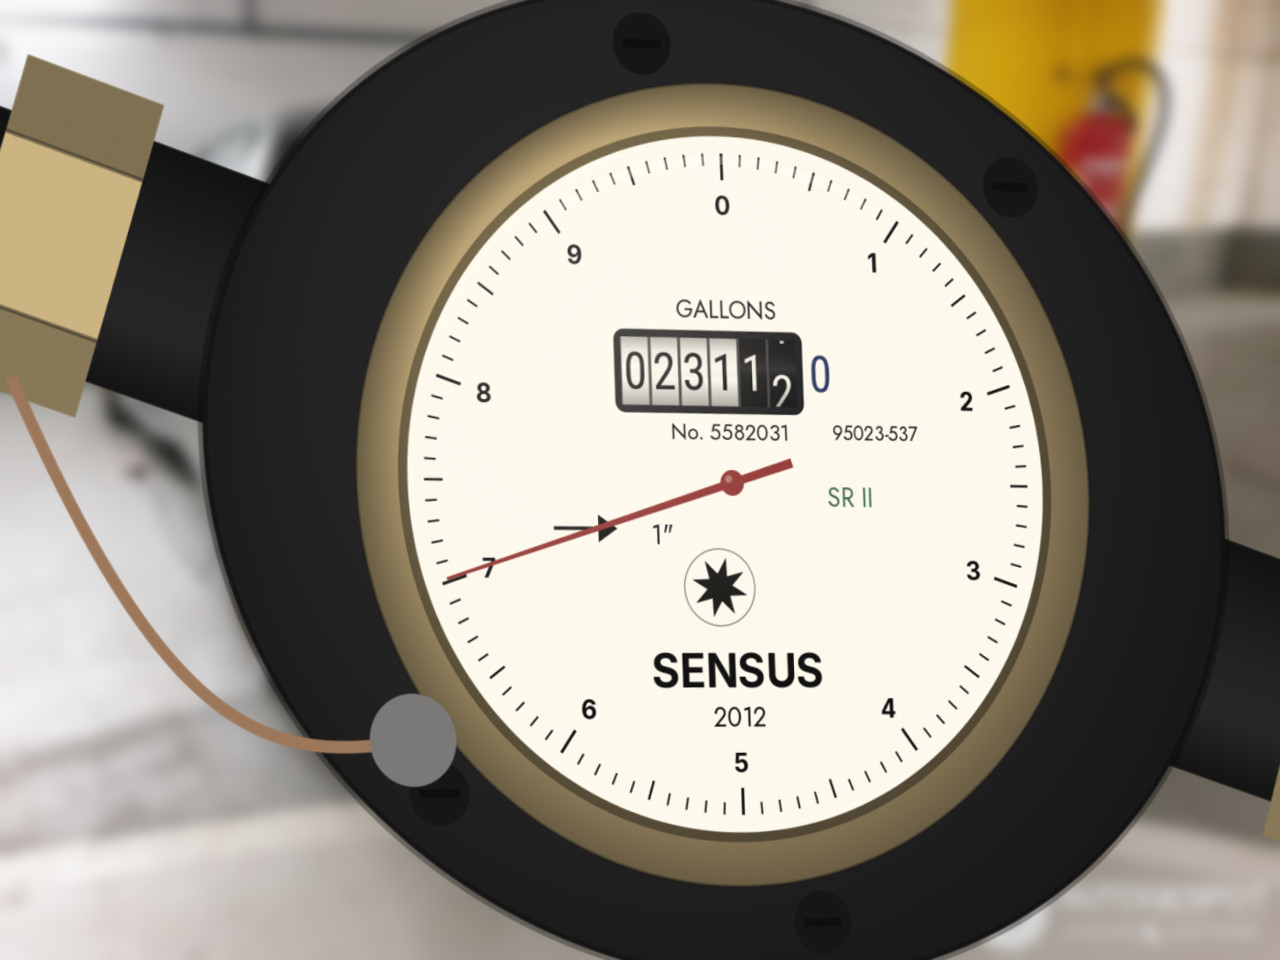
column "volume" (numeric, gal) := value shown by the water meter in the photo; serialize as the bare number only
231117.0
